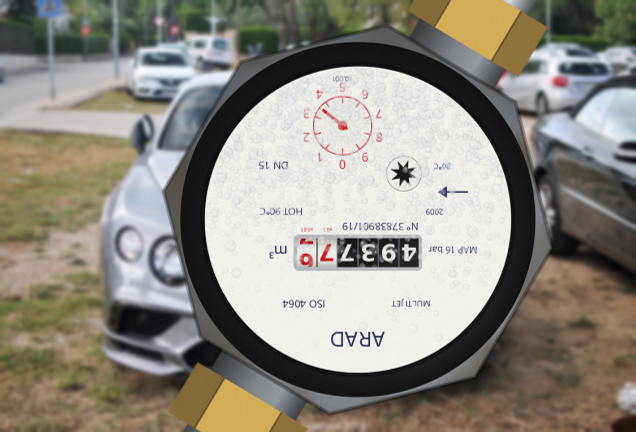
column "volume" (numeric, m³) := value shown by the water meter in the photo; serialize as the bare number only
4937.763
